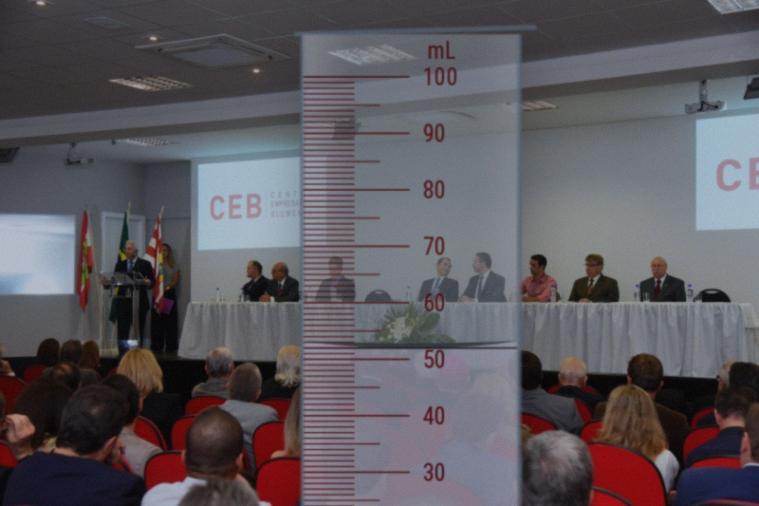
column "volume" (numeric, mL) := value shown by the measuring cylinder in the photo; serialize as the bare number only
52
